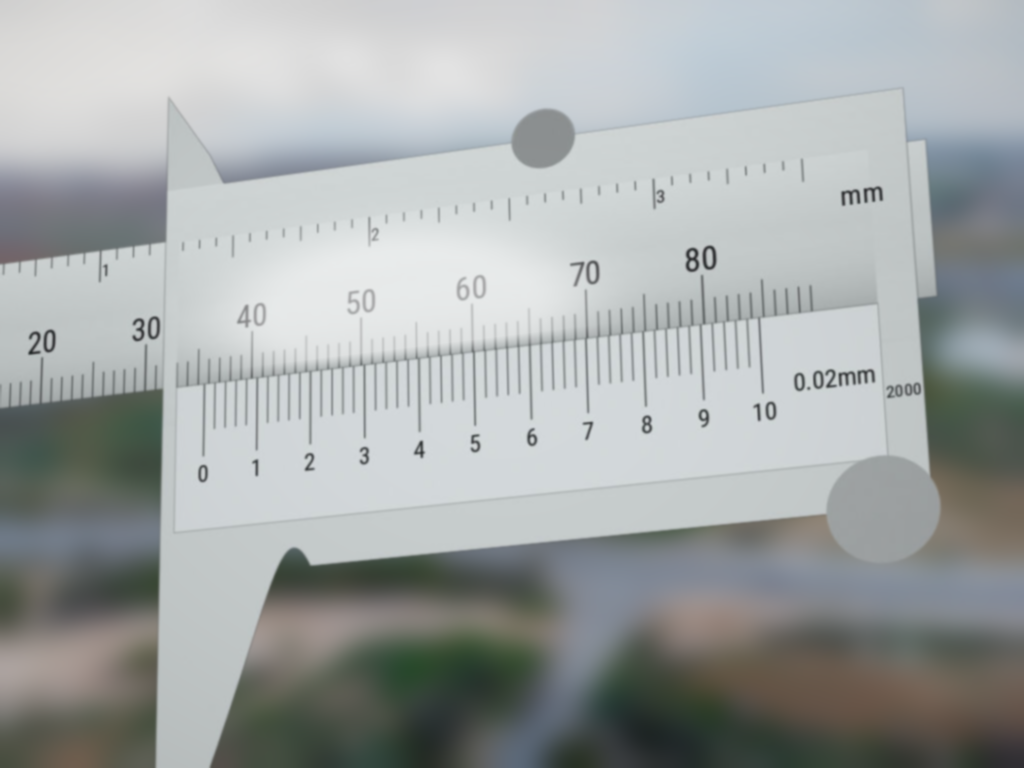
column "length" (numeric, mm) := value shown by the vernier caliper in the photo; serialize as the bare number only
35.6
